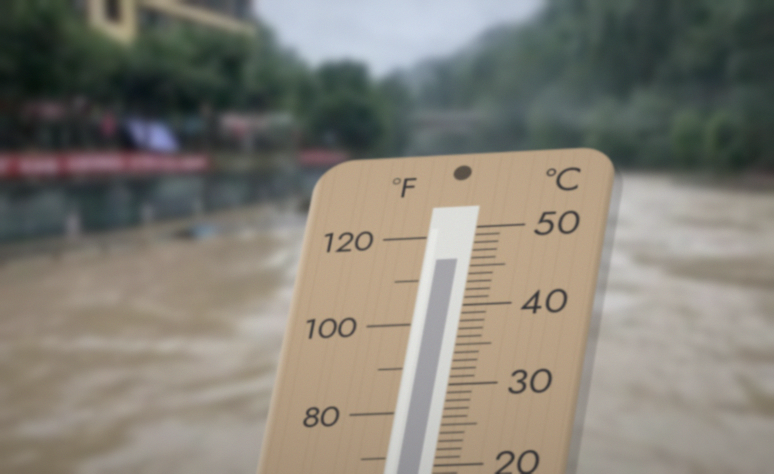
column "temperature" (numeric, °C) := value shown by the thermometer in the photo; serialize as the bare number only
46
